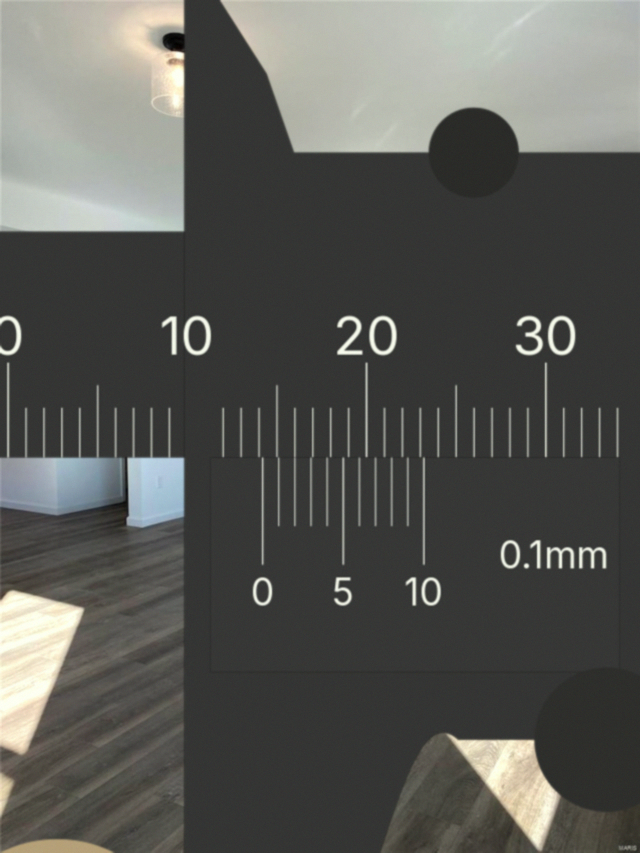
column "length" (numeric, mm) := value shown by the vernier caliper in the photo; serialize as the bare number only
14.2
